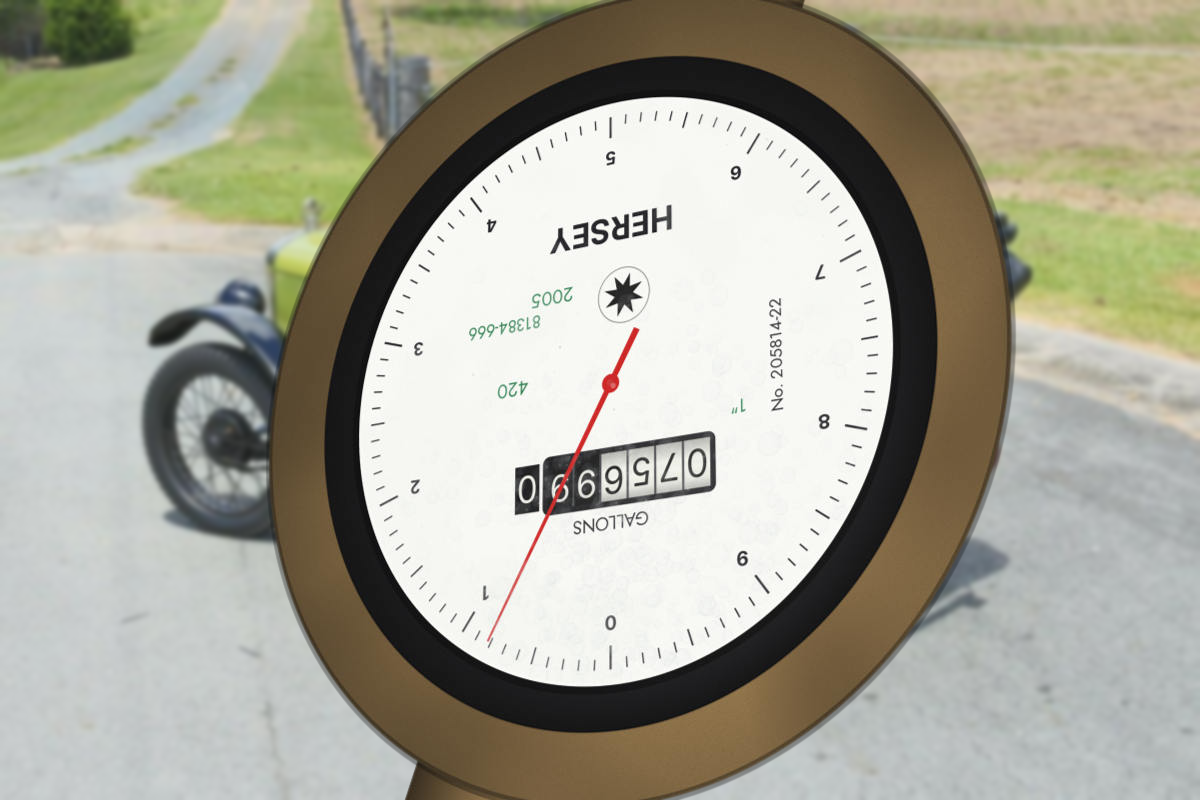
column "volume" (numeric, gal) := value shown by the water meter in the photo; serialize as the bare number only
756990.8
